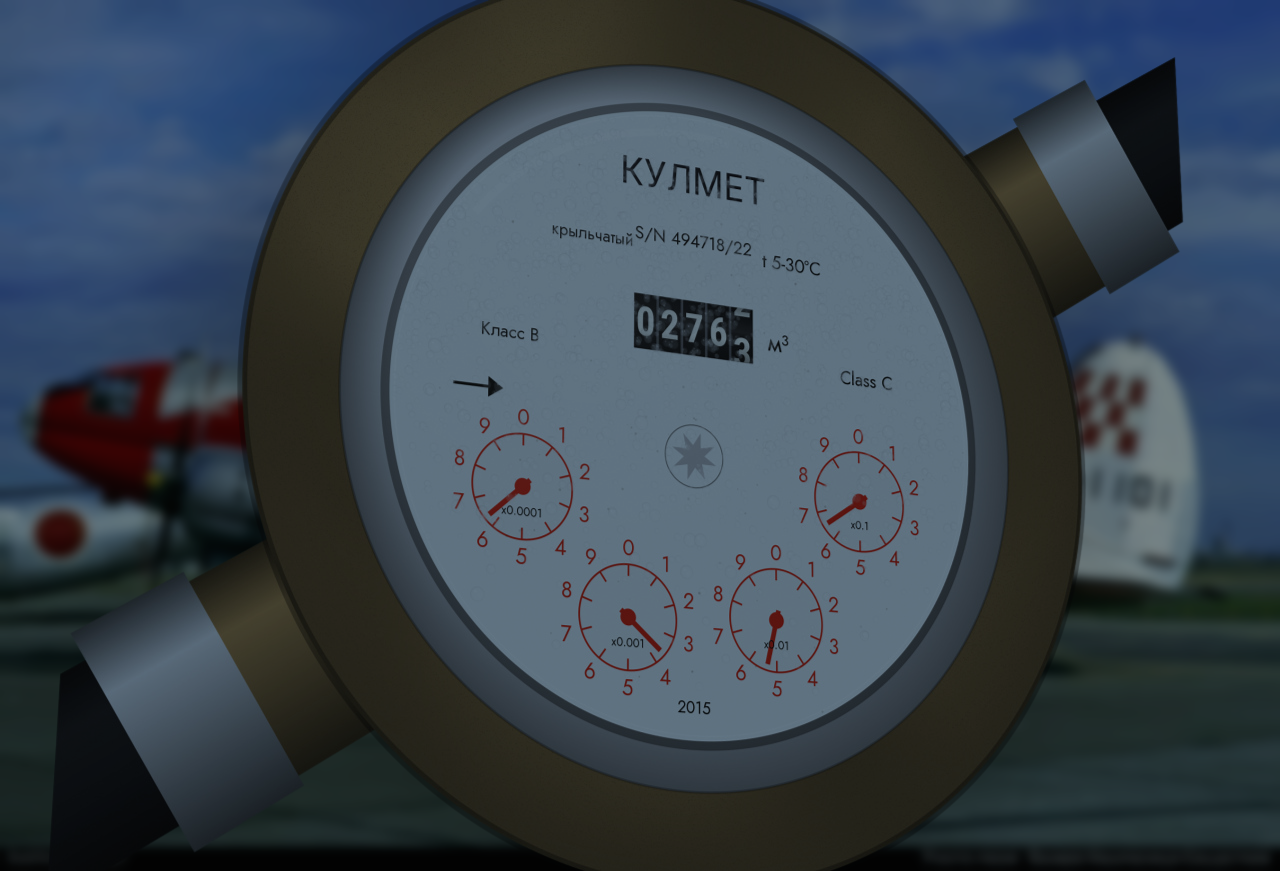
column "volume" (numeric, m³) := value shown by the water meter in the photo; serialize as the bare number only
2762.6536
